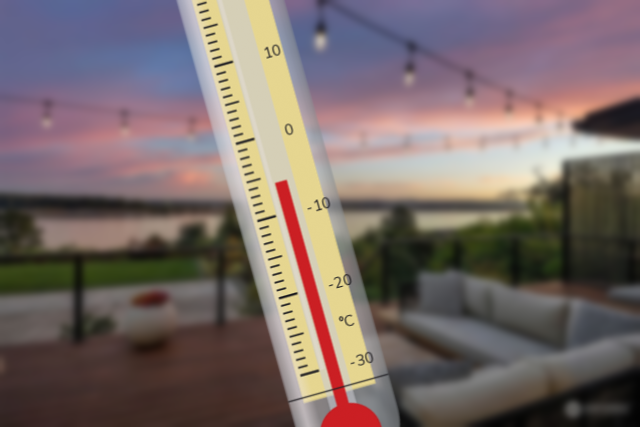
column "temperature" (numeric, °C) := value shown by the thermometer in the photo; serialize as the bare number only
-6
